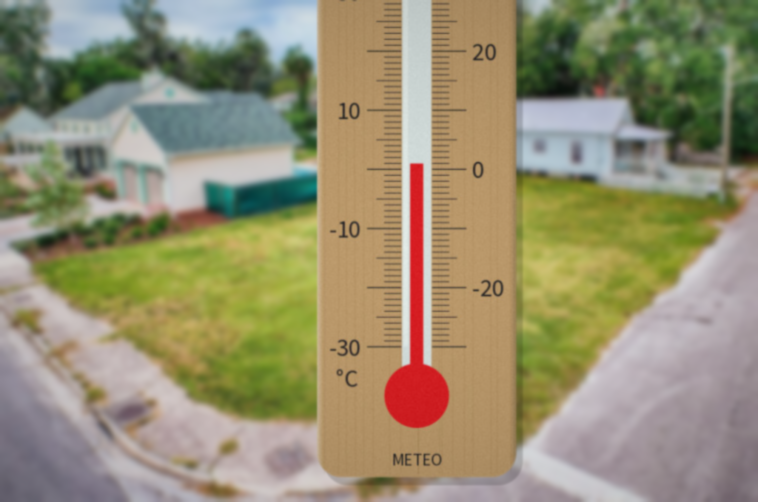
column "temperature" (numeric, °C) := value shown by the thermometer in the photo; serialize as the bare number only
1
